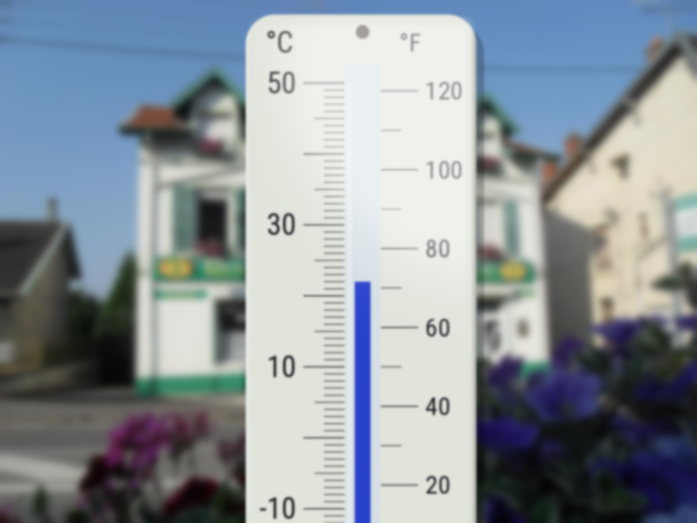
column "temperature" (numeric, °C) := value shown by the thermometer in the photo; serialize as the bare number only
22
